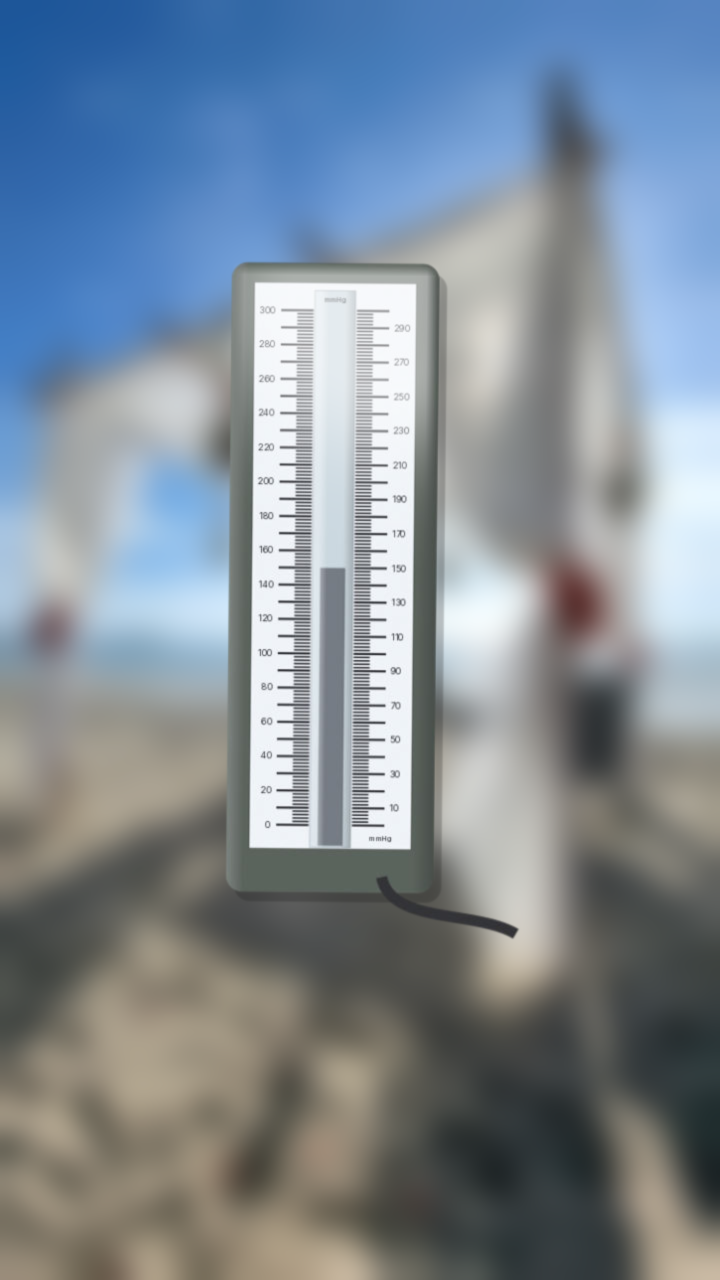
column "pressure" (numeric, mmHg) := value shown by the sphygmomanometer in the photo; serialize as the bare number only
150
